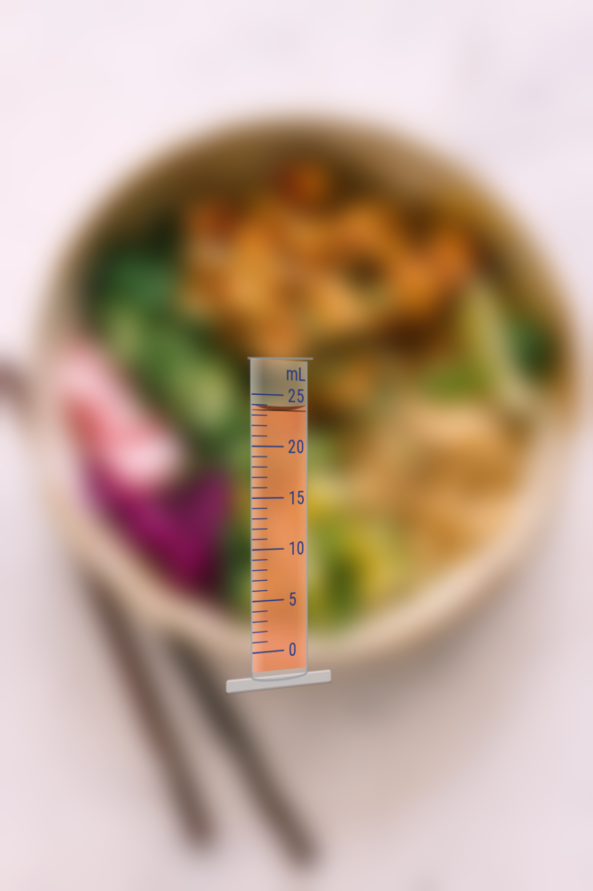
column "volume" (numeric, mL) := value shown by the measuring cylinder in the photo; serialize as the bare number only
23.5
